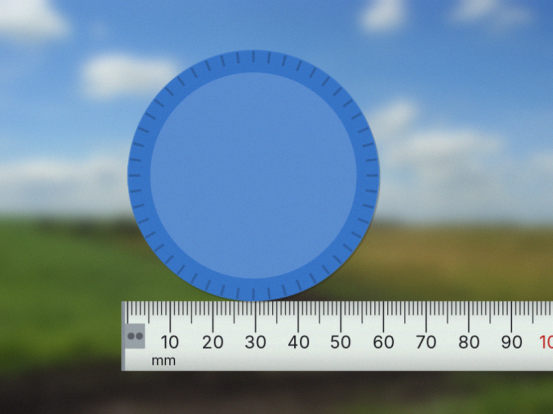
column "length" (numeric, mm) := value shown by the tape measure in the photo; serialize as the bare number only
59
